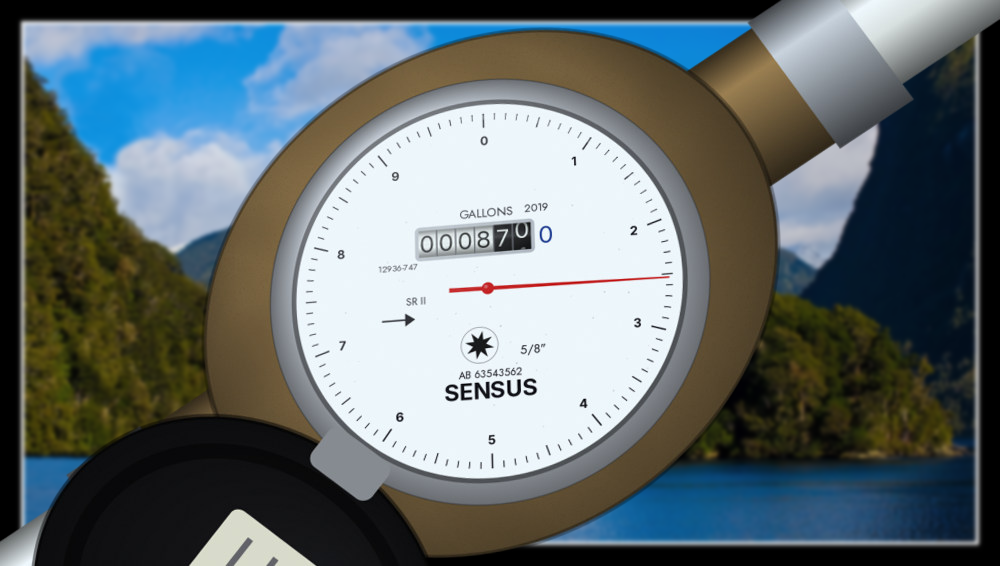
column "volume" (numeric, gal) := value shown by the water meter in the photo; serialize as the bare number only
8702.5
